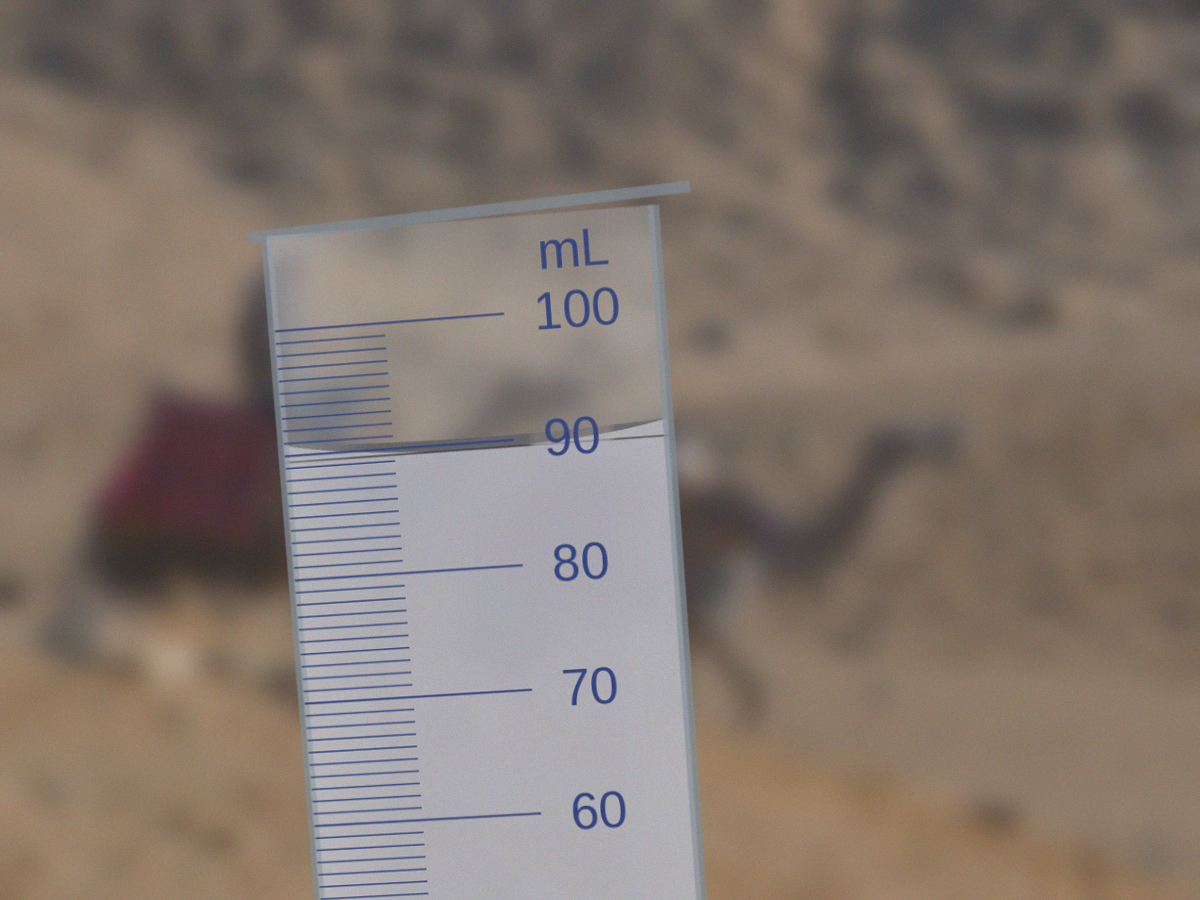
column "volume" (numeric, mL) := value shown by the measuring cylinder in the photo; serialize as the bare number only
89.5
